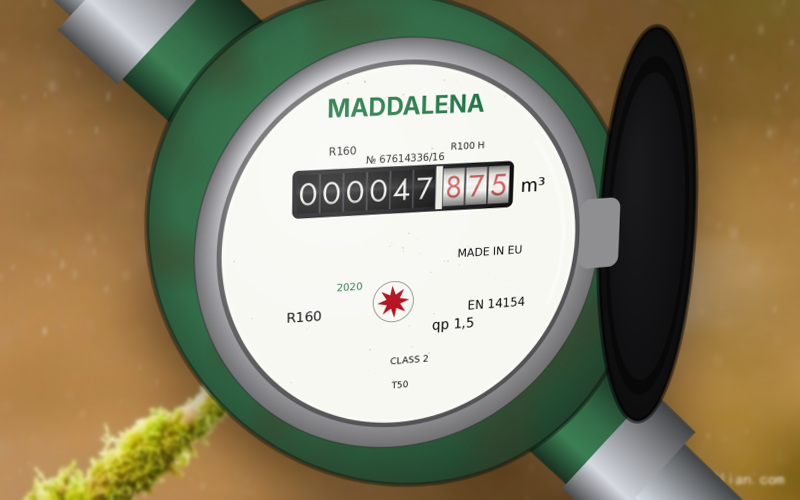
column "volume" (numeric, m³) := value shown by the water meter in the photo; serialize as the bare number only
47.875
